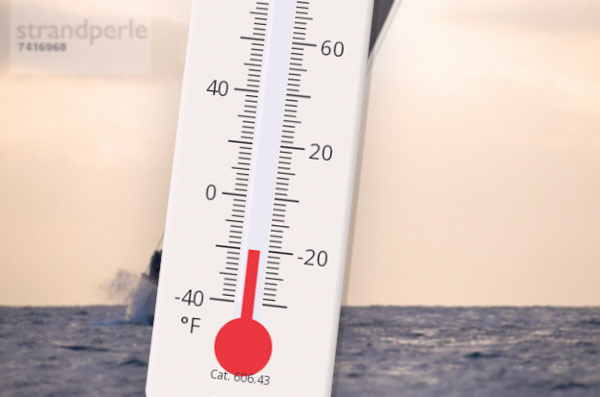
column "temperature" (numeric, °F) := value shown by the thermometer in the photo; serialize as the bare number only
-20
